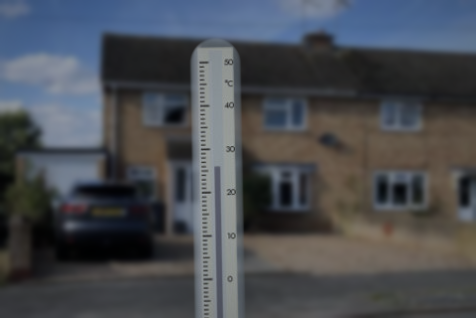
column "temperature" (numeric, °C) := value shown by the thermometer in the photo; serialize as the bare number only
26
